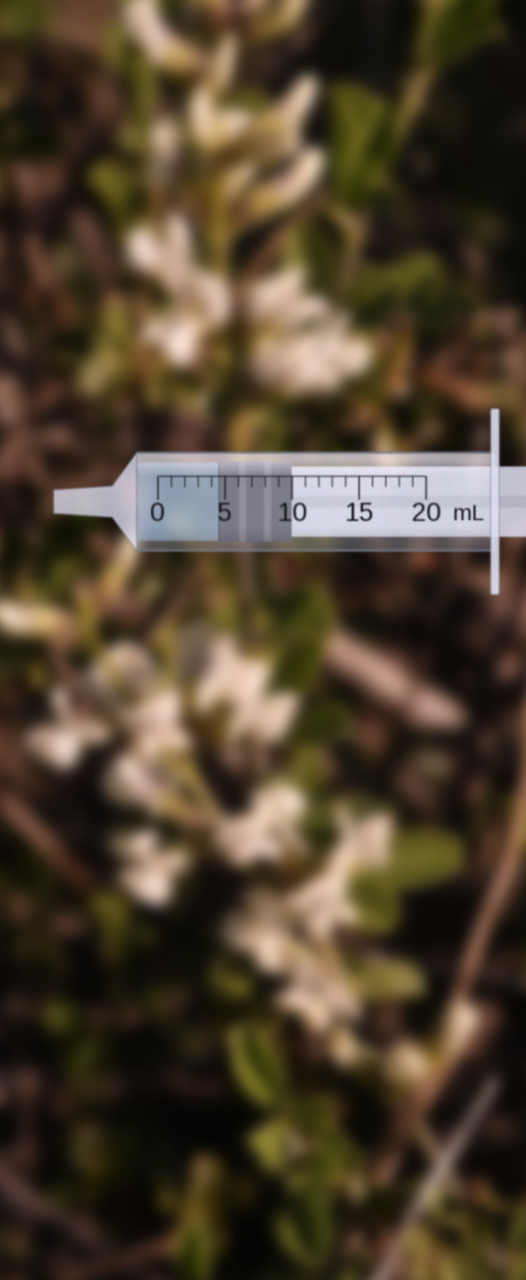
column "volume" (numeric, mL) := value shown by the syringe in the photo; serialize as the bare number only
4.5
